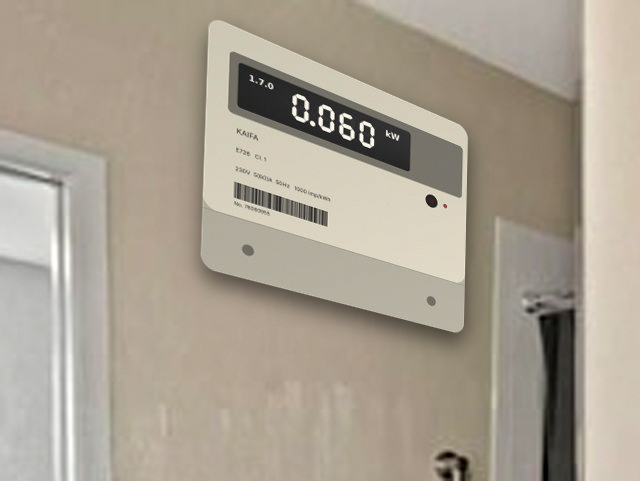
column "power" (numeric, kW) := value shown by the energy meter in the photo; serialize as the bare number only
0.060
